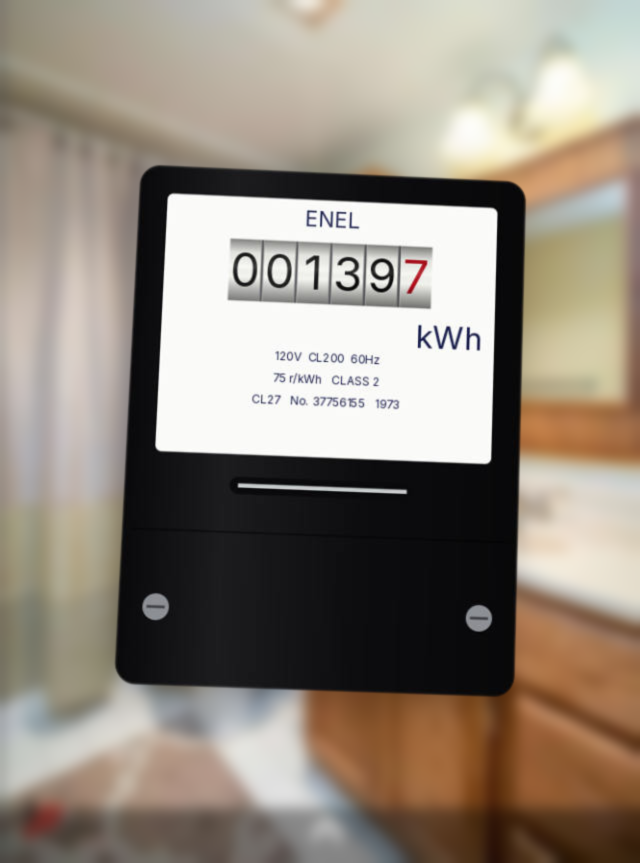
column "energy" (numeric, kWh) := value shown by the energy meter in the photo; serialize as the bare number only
139.7
